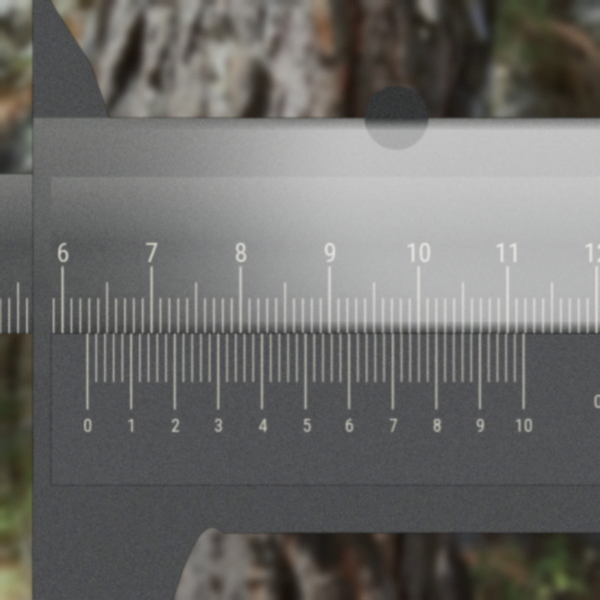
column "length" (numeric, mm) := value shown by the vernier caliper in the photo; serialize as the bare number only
62.8
